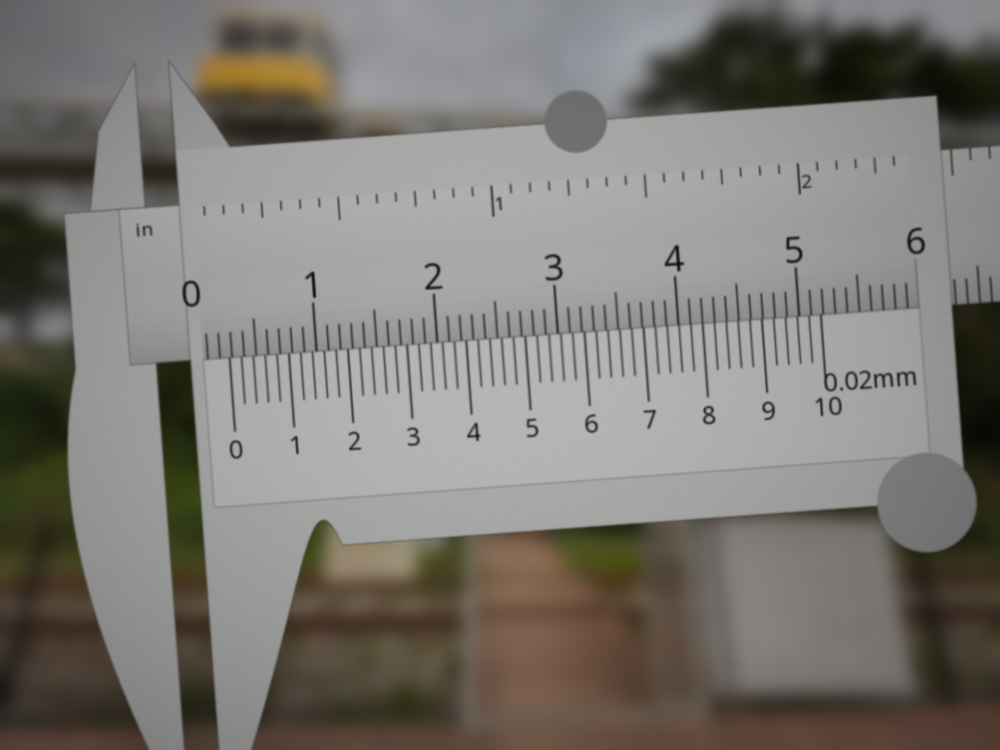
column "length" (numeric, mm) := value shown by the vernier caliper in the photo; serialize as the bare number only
2.8
